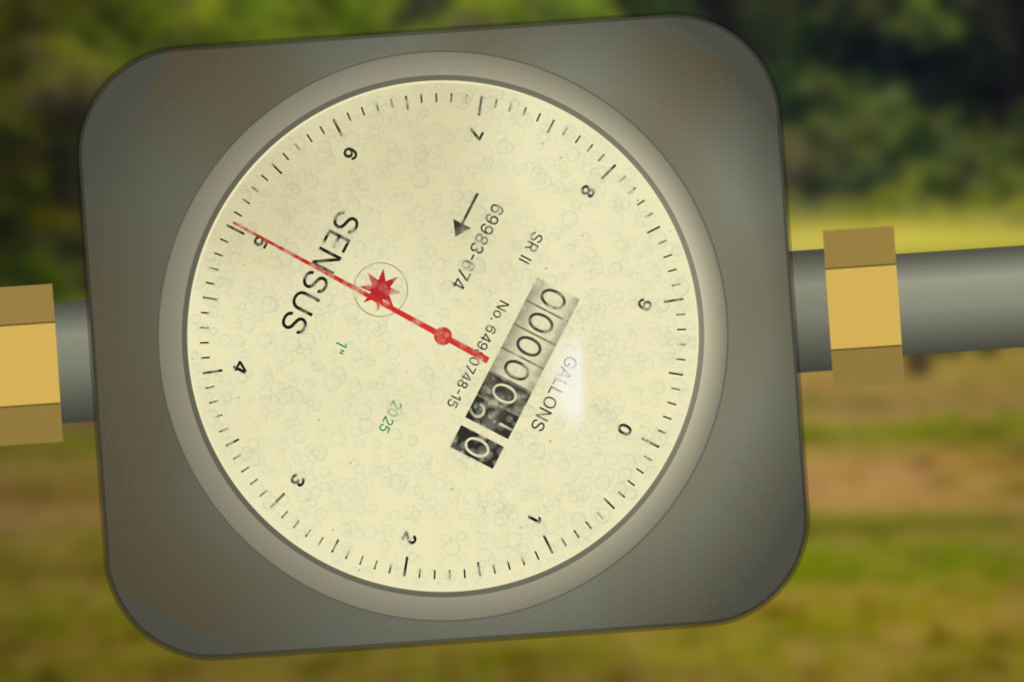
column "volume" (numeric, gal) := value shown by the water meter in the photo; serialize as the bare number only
15.0
